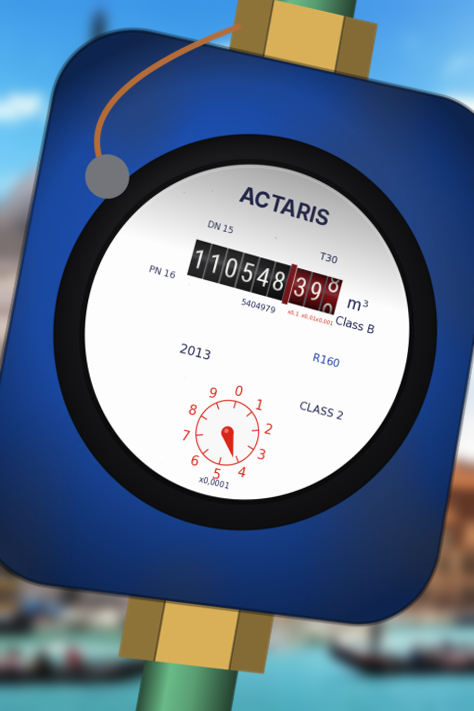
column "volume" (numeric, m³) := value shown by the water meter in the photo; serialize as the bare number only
110548.3984
